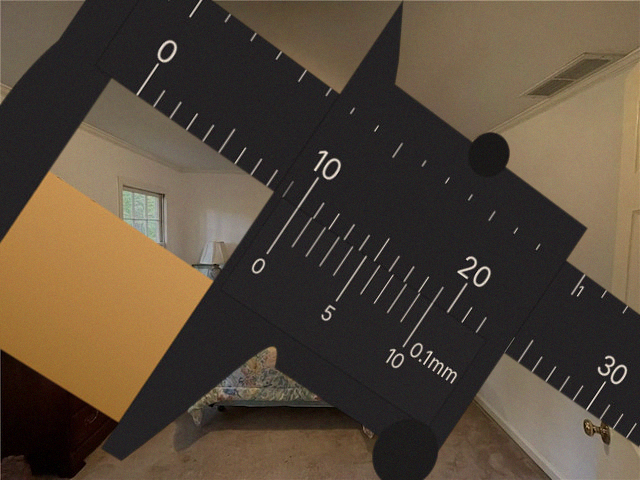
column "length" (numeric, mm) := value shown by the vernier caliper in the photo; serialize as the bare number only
10.0
